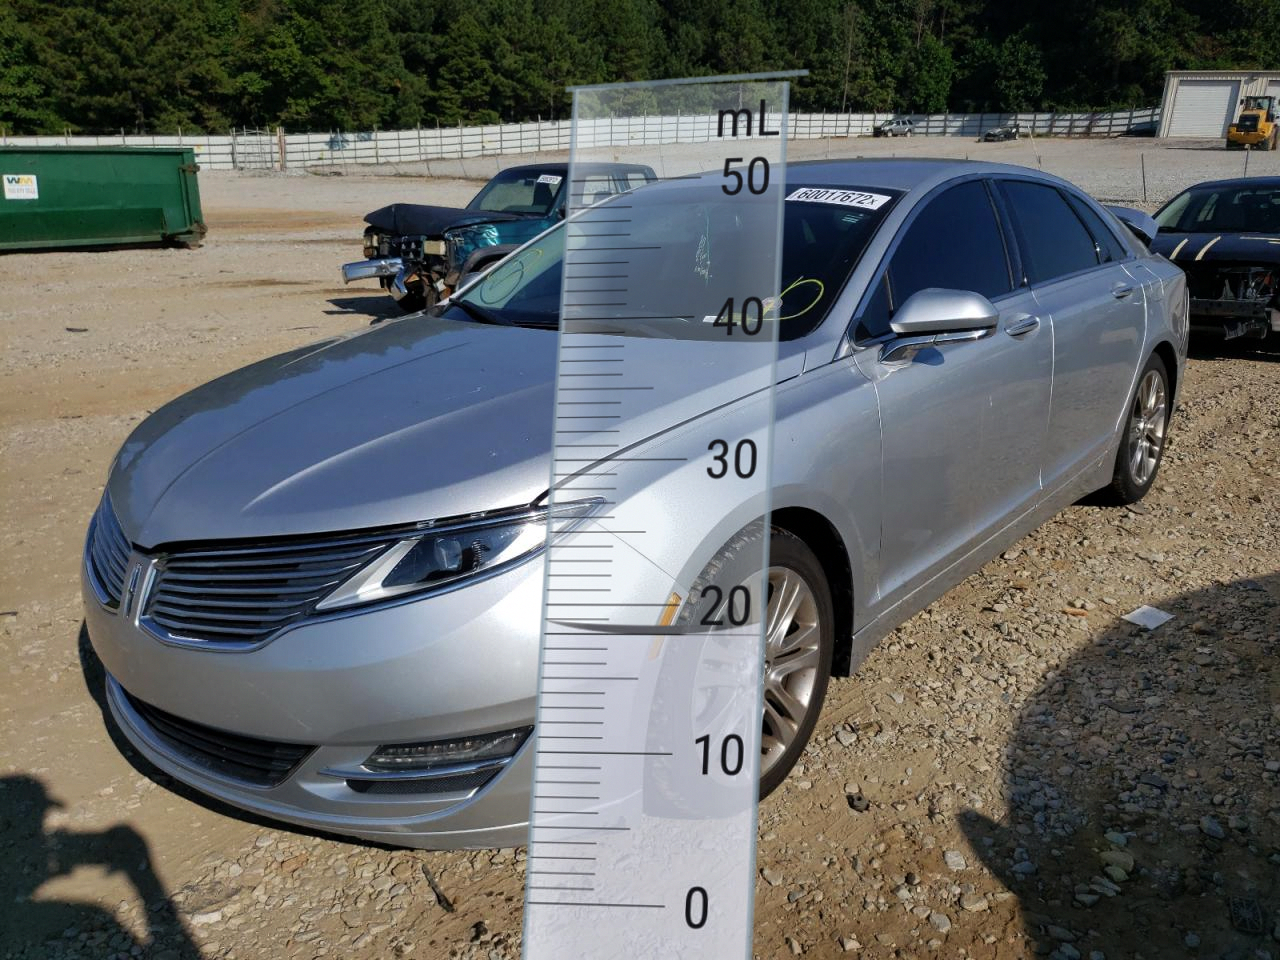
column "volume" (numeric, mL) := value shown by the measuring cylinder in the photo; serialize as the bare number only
18
